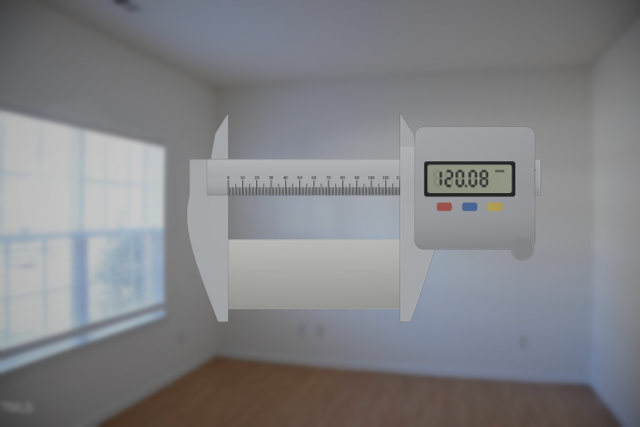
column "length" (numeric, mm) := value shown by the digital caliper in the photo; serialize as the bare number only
120.08
